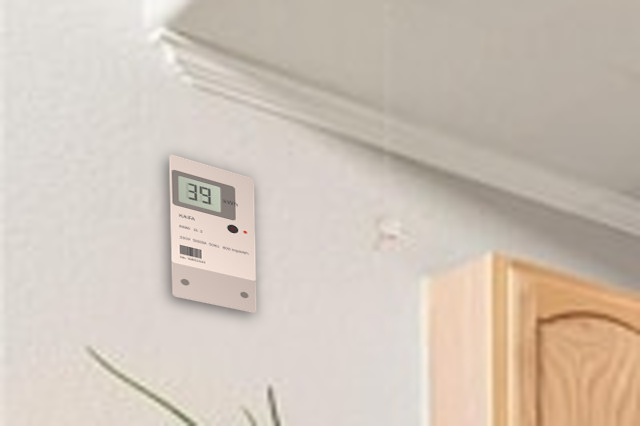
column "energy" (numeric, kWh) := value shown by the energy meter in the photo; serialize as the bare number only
39
